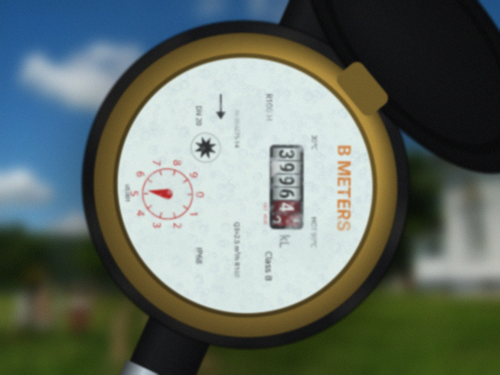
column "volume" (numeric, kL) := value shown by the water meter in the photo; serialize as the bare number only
3996.415
